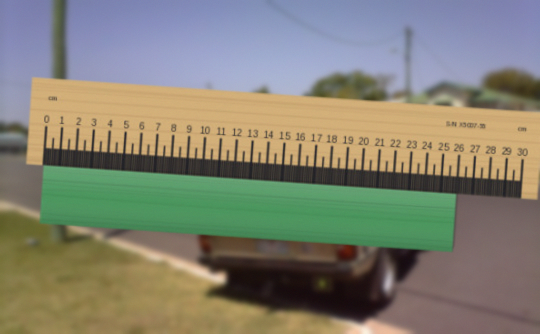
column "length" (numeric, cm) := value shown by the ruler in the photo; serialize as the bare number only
26
